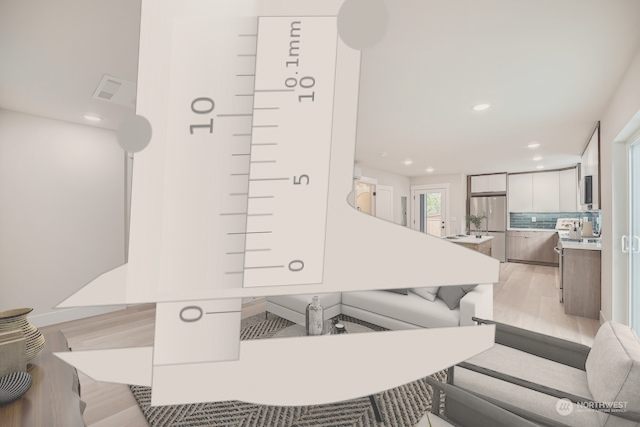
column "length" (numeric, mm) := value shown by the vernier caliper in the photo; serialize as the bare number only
2.2
